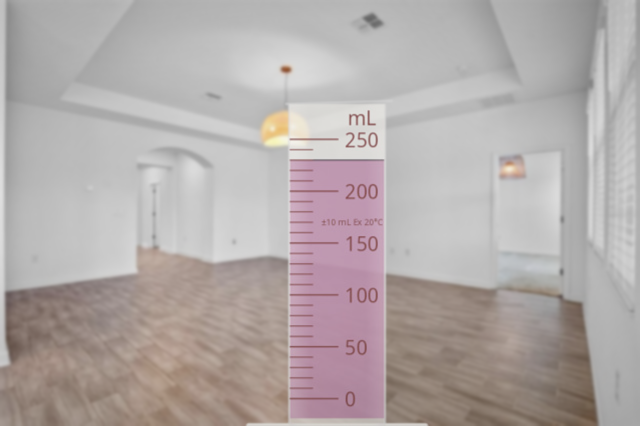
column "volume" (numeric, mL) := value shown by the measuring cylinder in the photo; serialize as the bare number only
230
